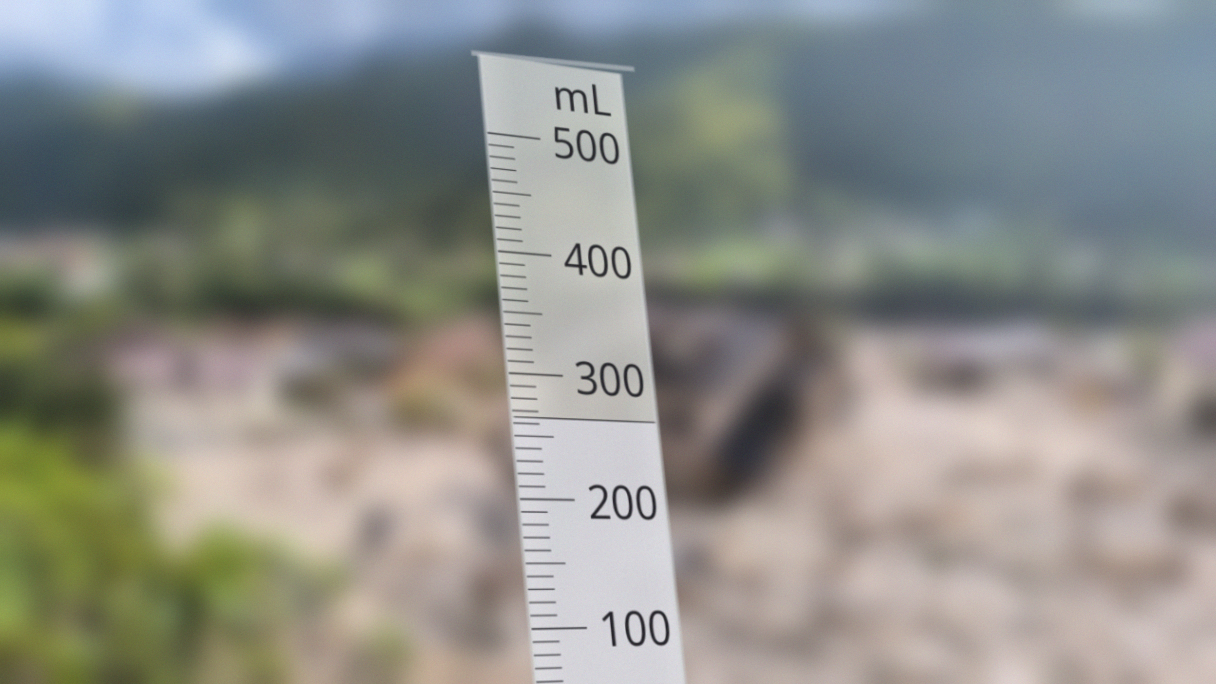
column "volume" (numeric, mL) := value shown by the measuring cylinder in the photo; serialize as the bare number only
265
